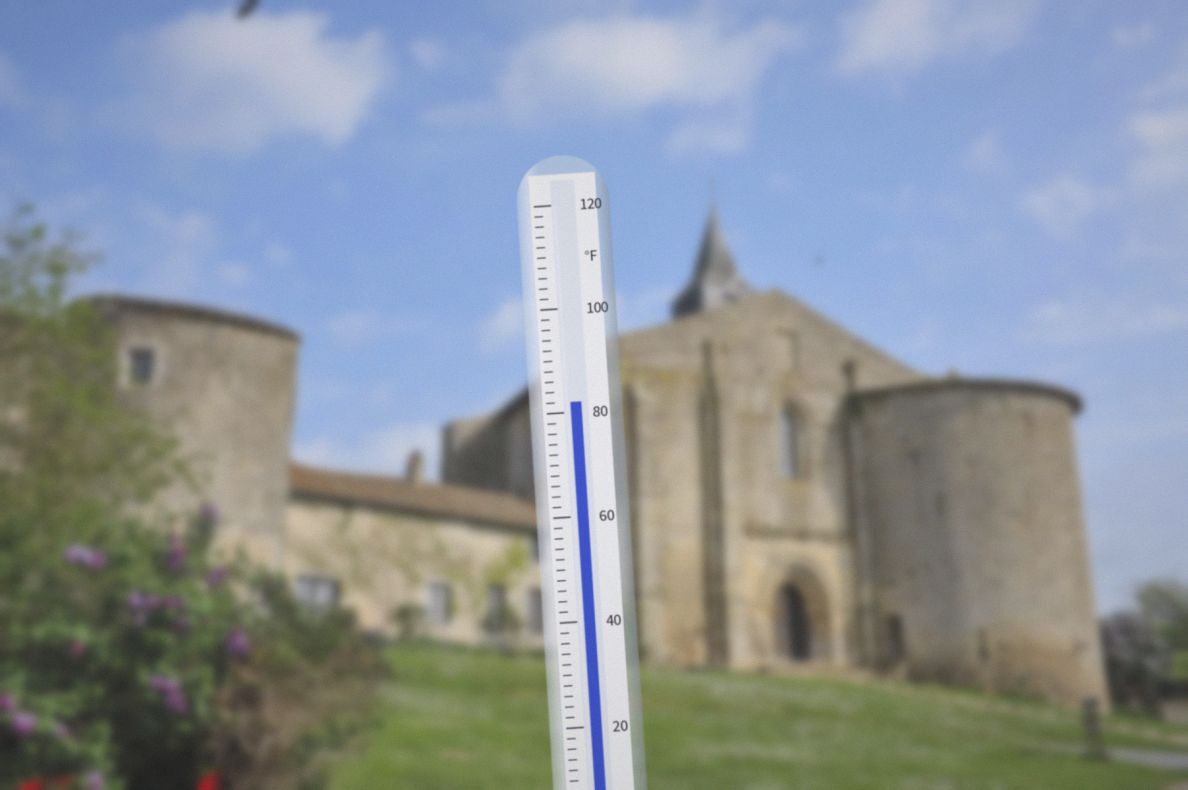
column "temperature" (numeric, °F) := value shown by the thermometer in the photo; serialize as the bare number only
82
